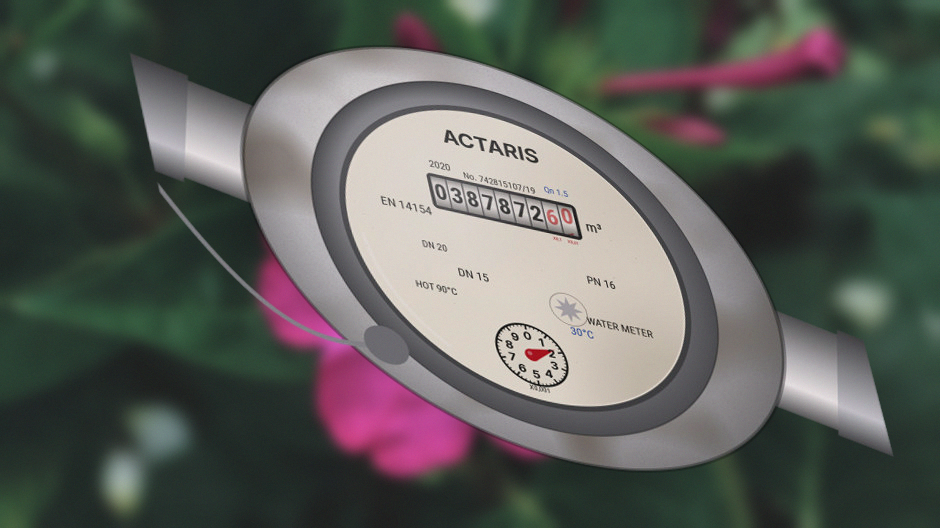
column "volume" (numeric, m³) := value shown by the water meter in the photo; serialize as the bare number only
387872.601
